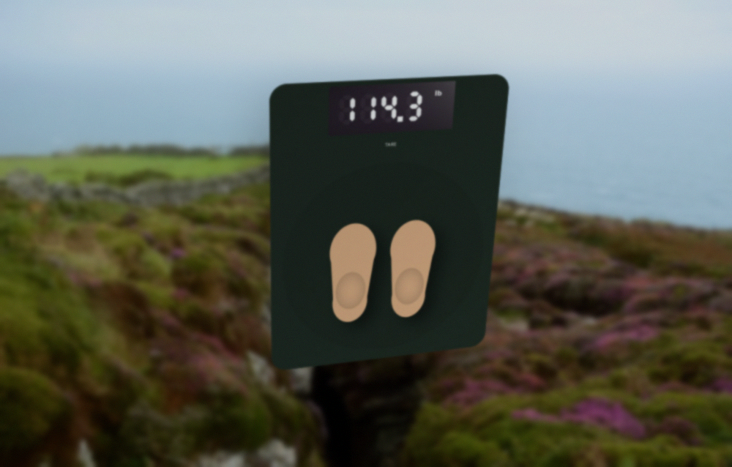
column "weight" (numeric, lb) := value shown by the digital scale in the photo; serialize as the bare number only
114.3
